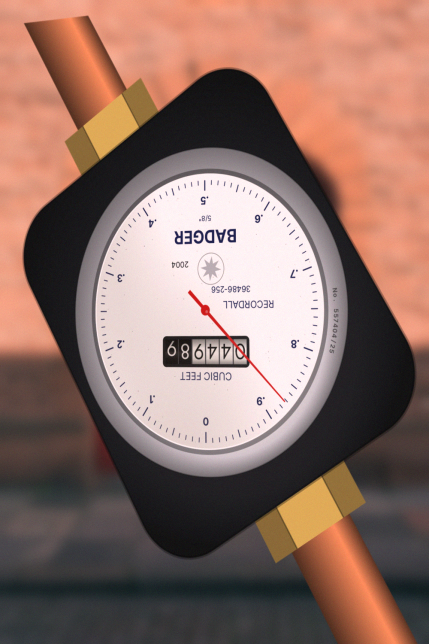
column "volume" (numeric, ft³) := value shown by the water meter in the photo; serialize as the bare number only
44988.87
